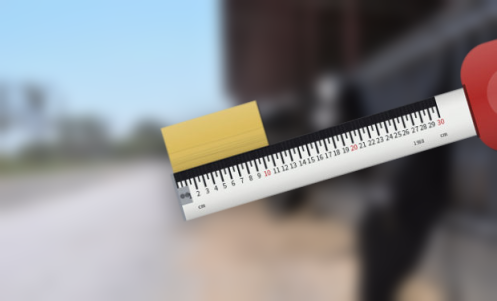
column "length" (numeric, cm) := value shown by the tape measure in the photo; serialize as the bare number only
11
